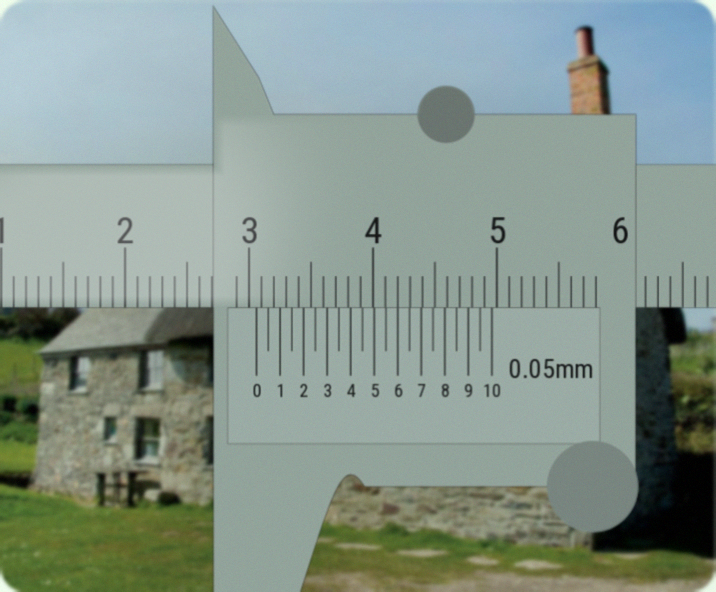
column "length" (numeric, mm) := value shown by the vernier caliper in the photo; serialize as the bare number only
30.6
